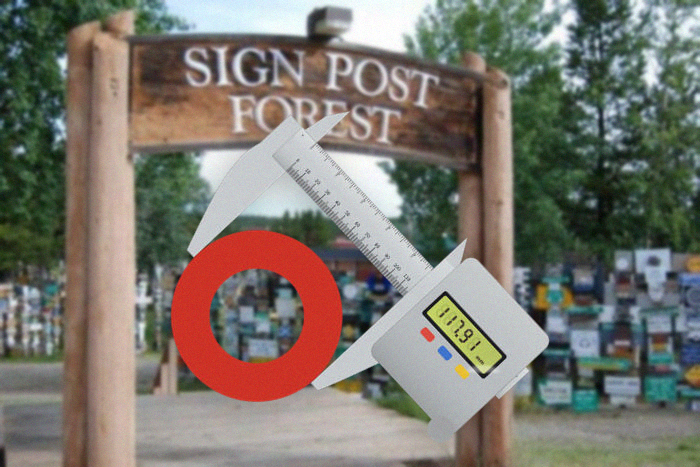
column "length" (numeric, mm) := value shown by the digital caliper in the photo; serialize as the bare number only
117.91
